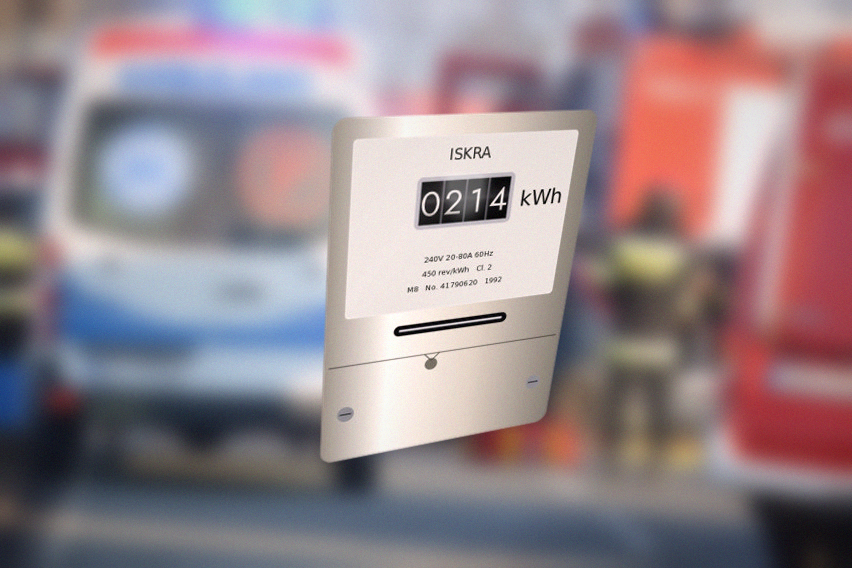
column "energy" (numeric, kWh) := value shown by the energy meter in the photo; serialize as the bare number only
214
